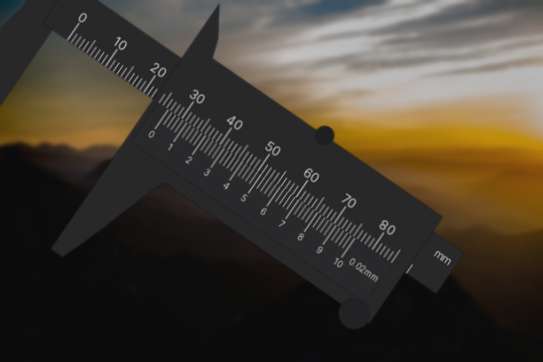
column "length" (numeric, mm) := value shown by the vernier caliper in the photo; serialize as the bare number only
26.5
